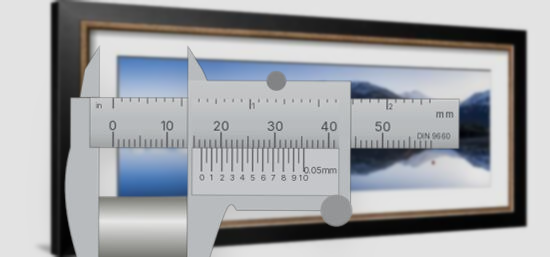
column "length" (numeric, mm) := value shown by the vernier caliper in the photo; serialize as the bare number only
16.4
